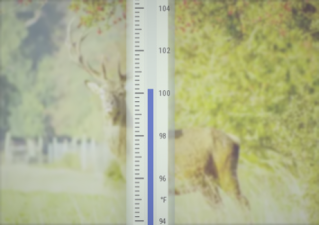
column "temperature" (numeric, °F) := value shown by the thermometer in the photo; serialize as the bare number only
100.2
